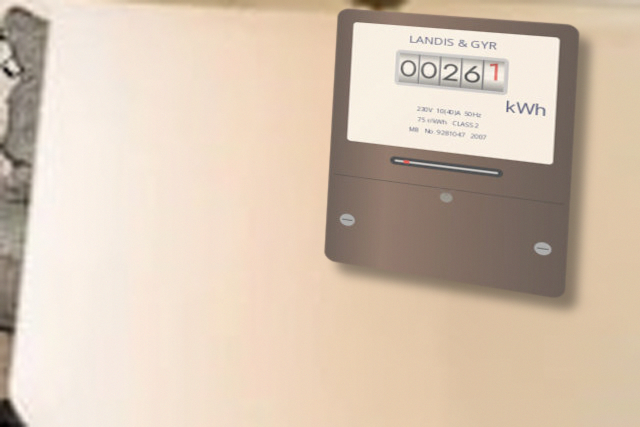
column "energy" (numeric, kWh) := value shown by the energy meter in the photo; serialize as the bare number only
26.1
